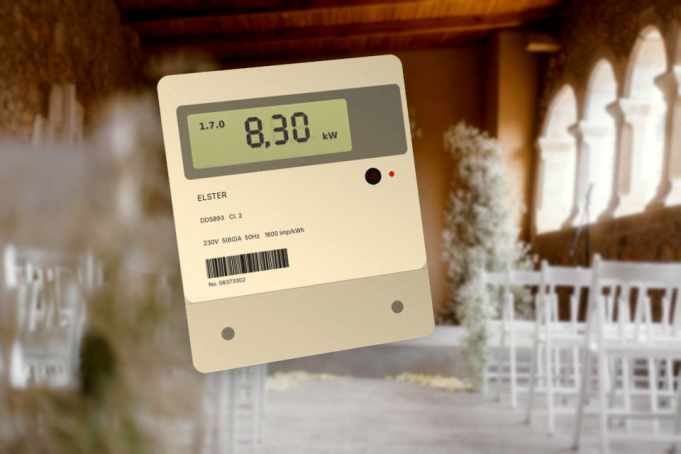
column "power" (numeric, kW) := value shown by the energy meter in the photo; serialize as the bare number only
8.30
